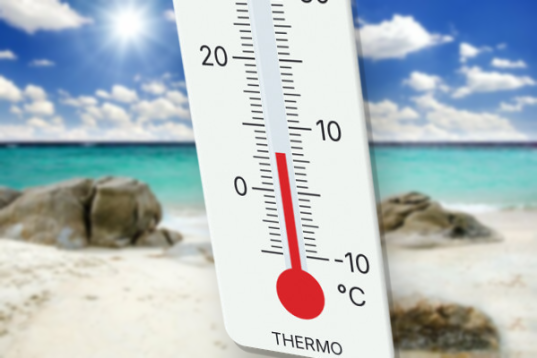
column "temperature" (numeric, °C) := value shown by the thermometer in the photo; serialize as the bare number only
6
